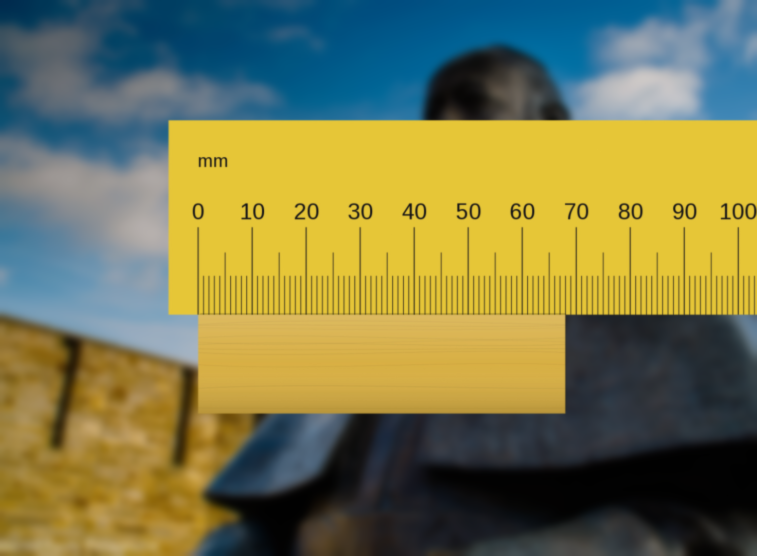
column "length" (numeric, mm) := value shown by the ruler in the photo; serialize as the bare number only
68
